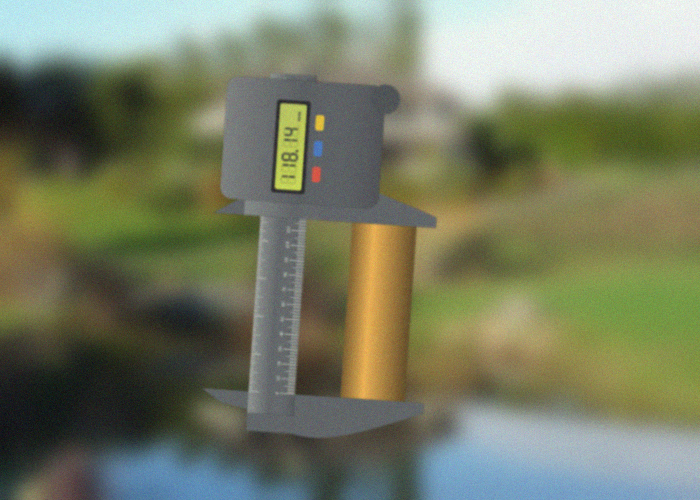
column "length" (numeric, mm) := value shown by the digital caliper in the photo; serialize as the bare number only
118.14
